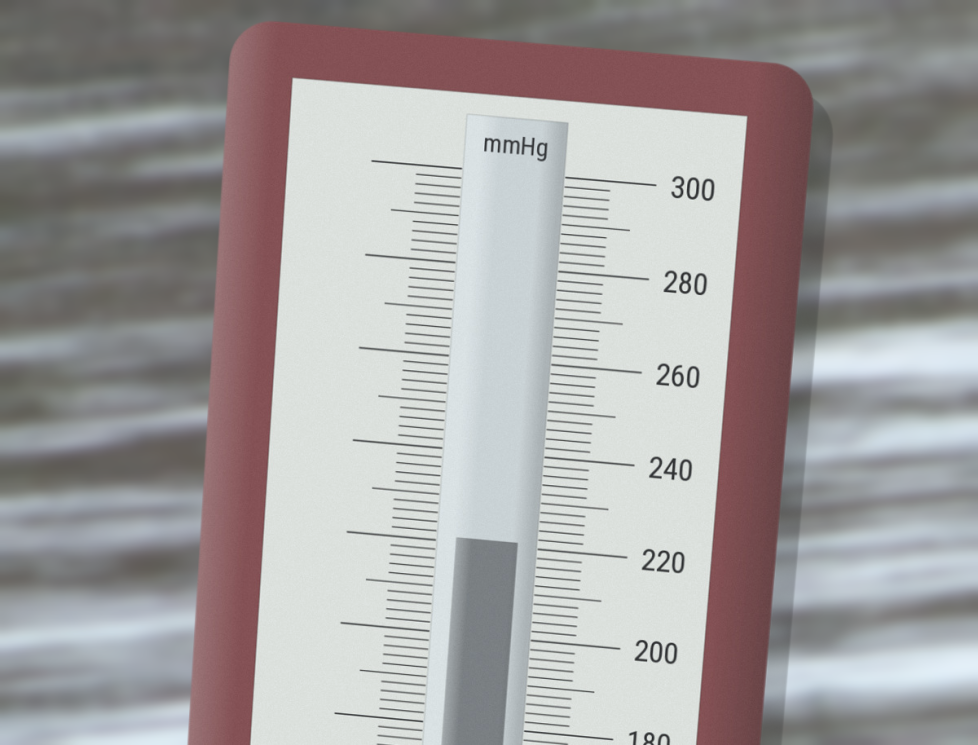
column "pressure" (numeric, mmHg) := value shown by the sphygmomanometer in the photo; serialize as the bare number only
221
